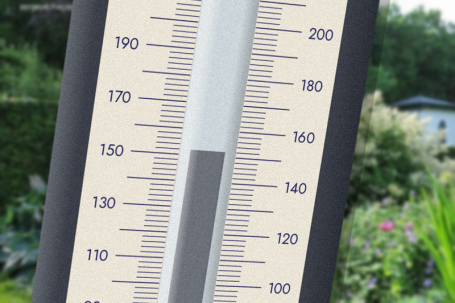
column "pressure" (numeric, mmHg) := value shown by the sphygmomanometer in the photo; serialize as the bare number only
152
